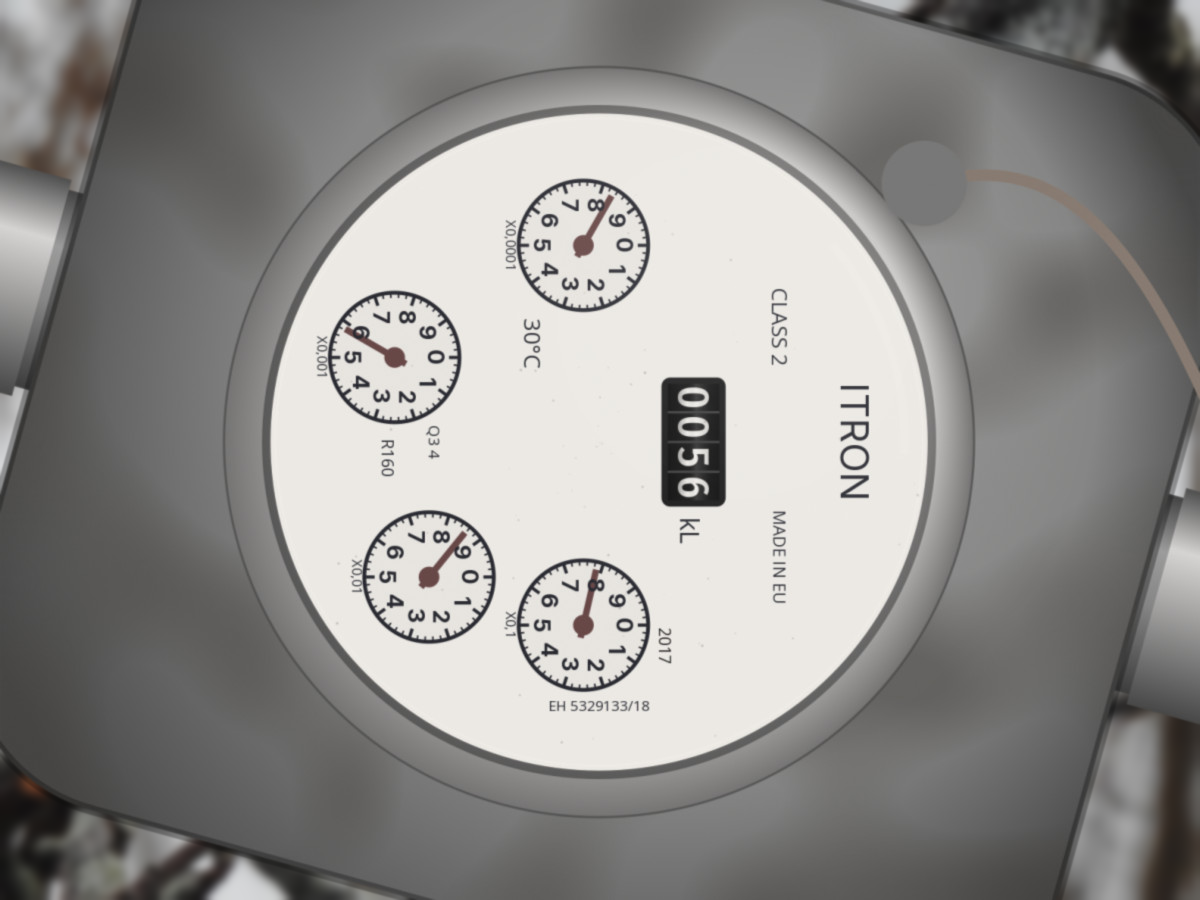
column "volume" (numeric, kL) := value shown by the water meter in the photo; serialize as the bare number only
56.7858
